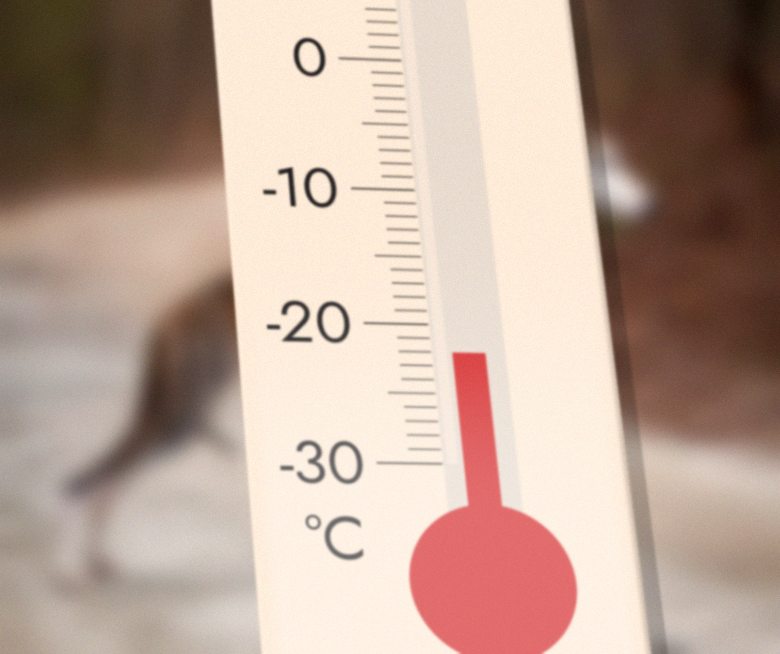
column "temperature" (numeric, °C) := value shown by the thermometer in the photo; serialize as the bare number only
-22
